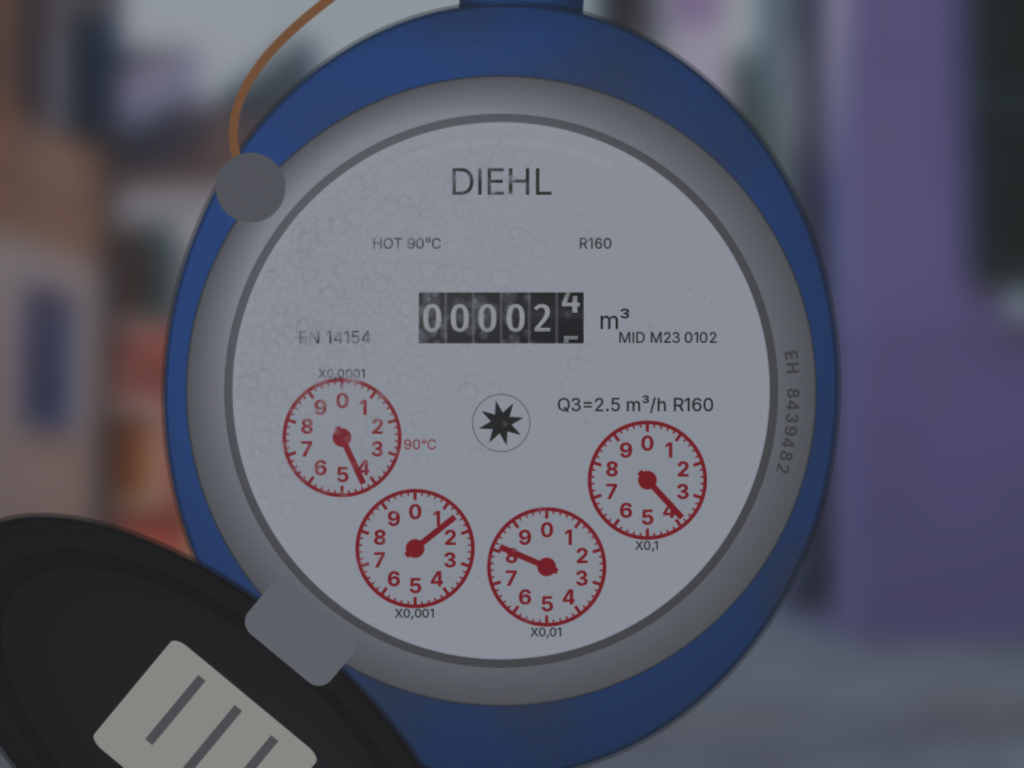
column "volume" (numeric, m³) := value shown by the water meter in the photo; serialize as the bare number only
24.3814
